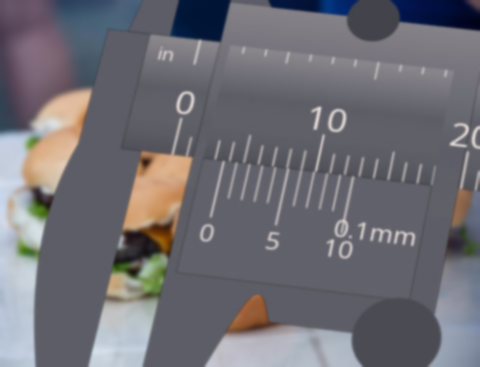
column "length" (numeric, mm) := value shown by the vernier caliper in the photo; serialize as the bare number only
3.6
